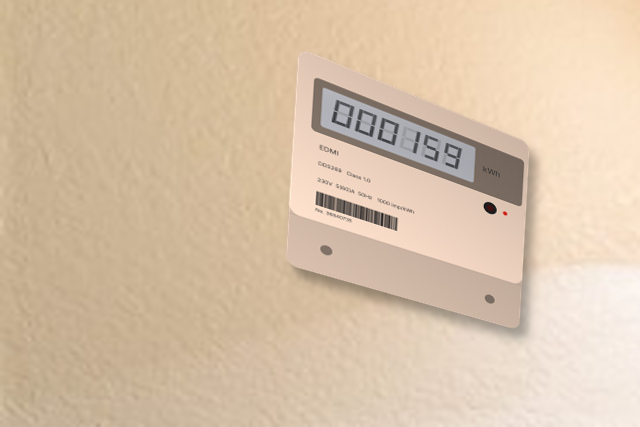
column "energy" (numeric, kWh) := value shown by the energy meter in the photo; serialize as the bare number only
159
